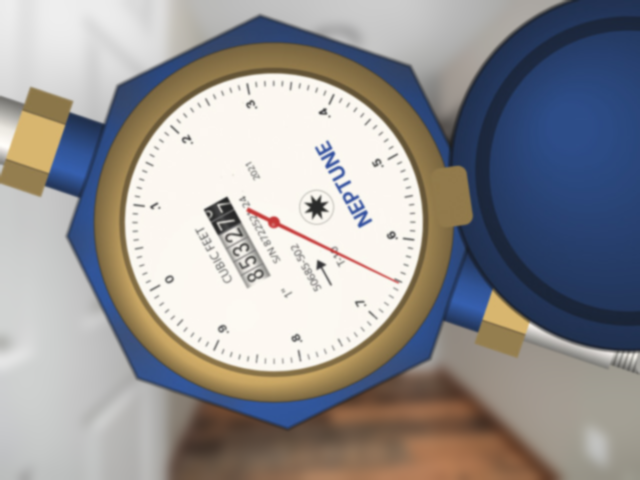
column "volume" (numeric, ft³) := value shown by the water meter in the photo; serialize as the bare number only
853276.65
